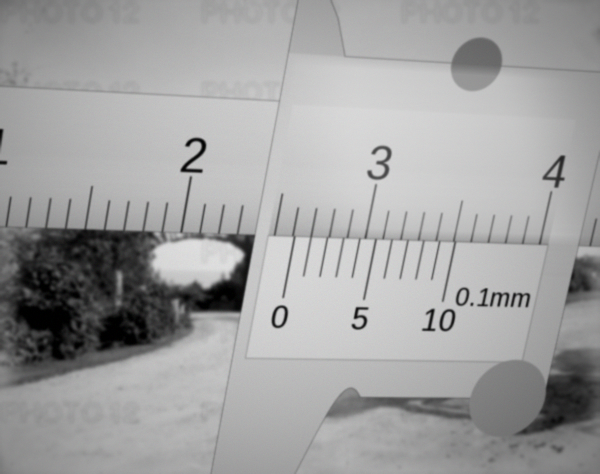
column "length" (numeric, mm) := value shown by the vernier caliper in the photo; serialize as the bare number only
26.1
